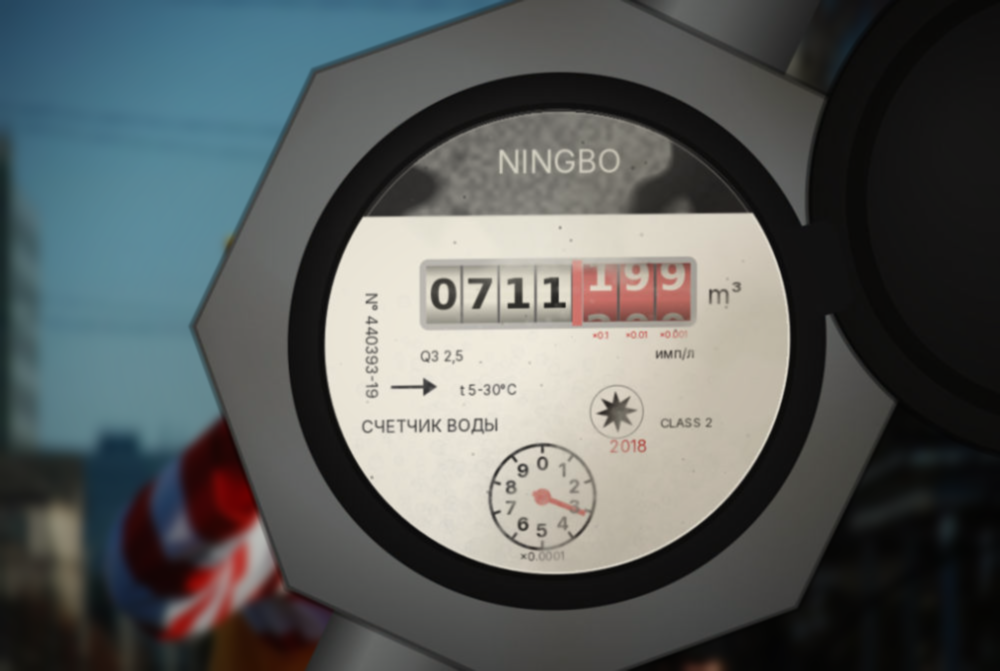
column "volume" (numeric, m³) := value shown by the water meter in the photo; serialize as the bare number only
711.1993
